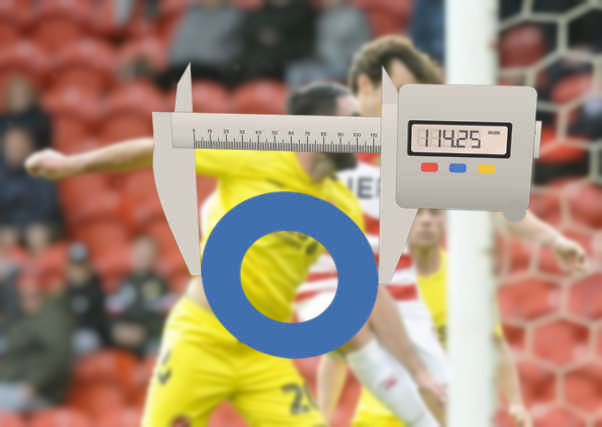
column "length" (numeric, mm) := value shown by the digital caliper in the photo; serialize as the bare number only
114.25
